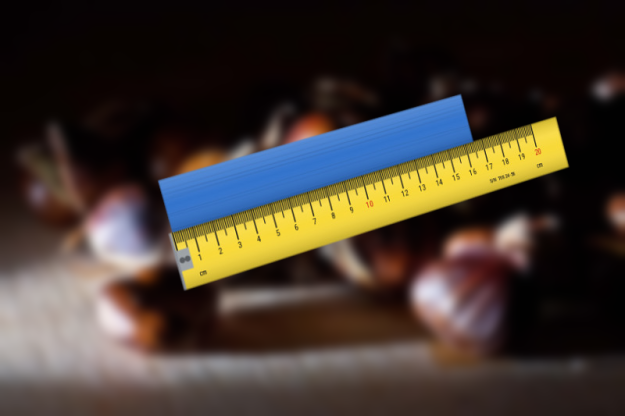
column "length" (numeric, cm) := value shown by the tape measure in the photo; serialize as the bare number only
16.5
